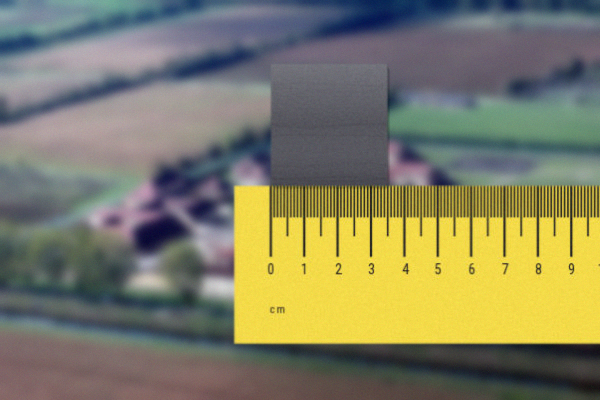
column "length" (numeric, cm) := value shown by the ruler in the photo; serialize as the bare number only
3.5
